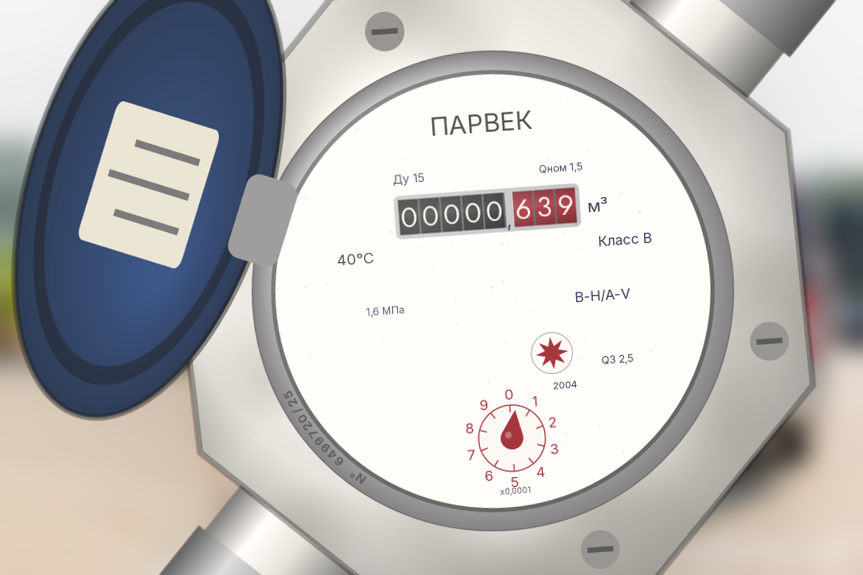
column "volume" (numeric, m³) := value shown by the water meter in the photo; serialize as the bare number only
0.6390
